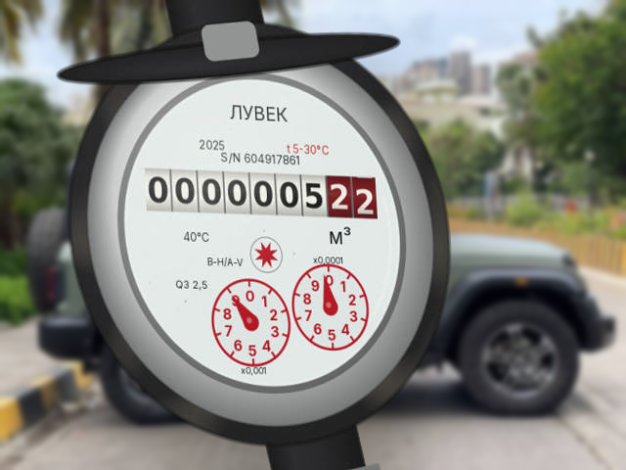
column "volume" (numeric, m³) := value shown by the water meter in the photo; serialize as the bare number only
5.2189
